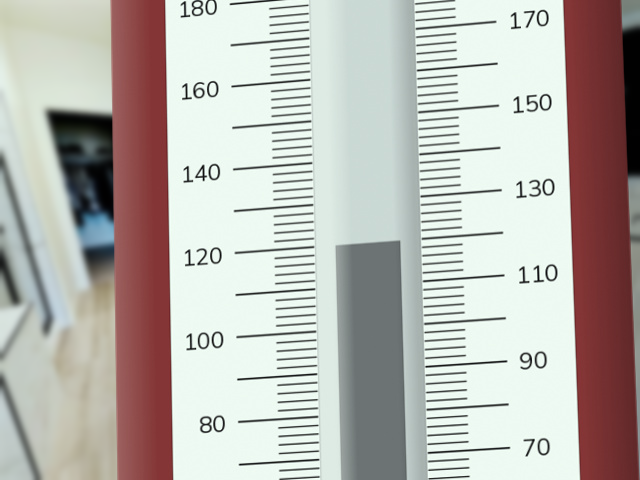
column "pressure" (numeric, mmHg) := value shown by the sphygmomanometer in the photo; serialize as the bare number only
120
